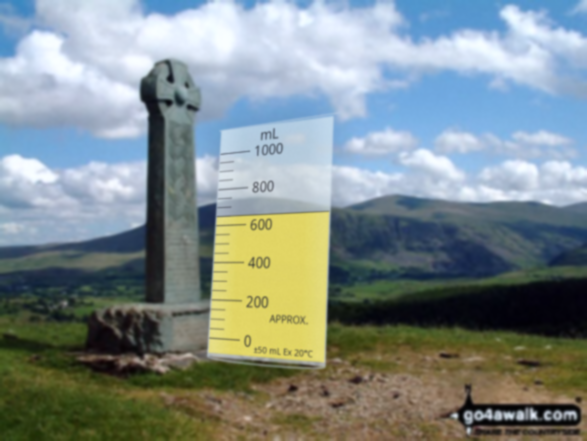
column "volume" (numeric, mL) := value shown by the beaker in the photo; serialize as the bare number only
650
